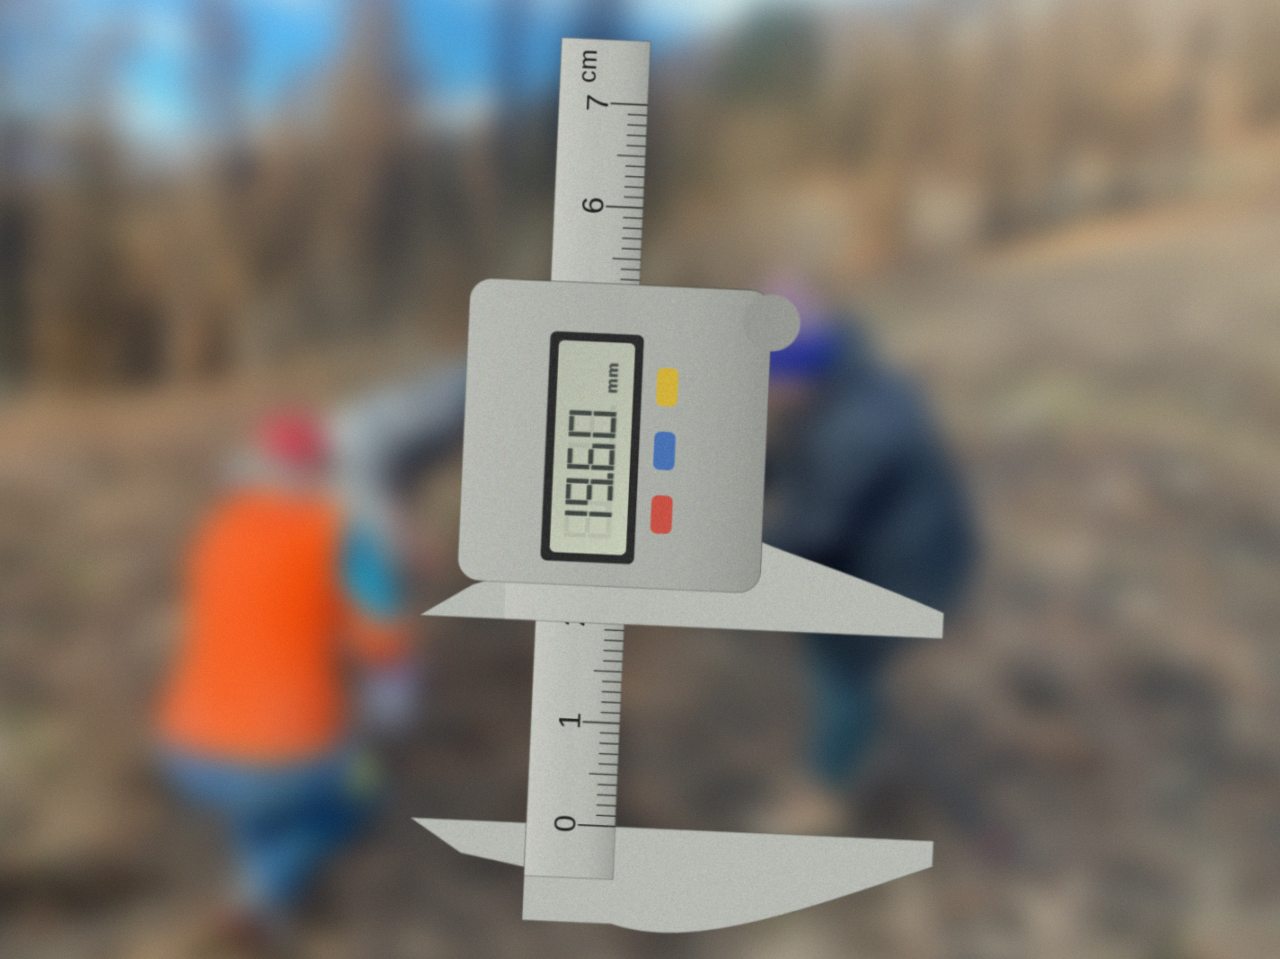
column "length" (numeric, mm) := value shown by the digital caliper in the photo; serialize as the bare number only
19.60
